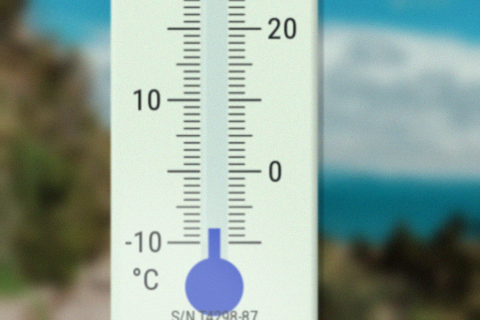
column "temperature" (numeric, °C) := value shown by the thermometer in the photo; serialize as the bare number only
-8
